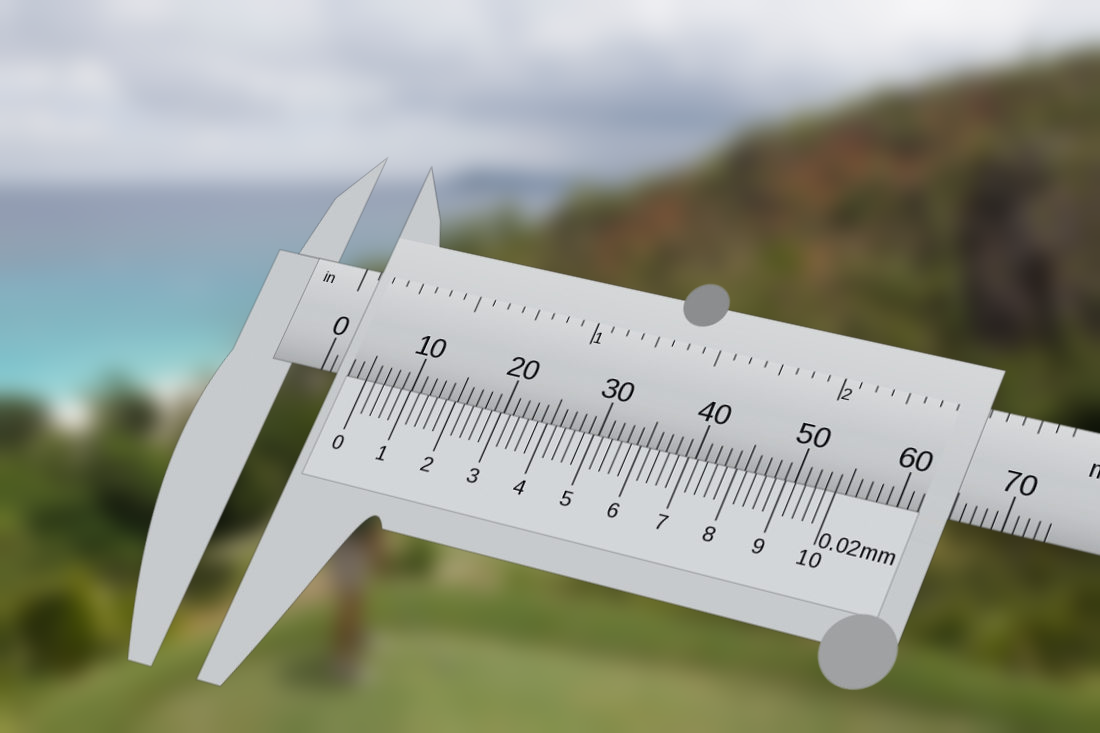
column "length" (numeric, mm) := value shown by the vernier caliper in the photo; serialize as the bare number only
5.0
